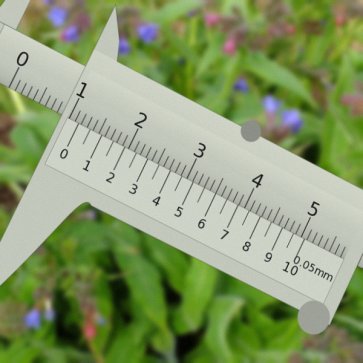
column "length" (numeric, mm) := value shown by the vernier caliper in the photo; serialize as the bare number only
11.6
